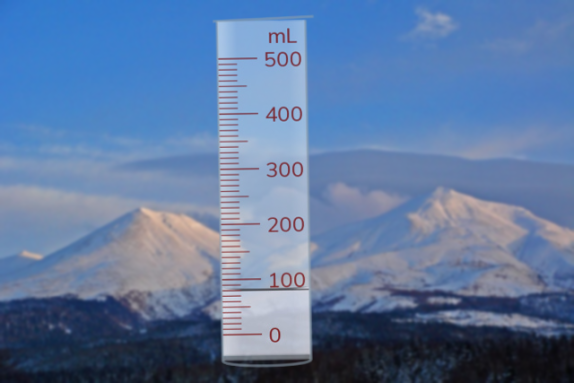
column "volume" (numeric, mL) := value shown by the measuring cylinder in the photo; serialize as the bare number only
80
